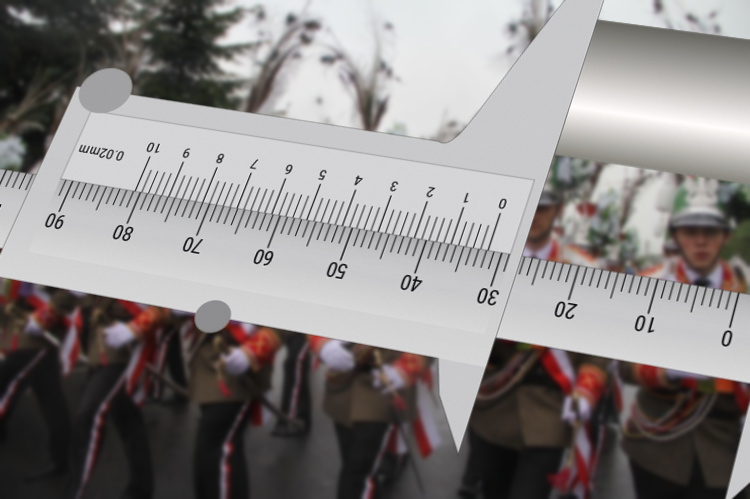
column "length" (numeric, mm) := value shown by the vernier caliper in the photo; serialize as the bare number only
31.8
